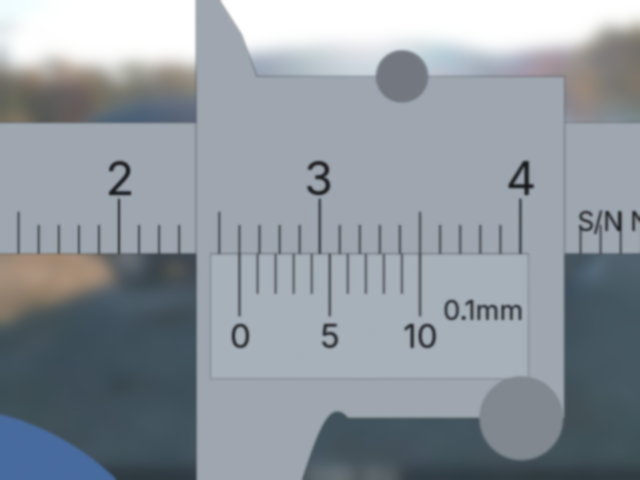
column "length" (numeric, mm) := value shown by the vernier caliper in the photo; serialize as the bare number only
26.0
